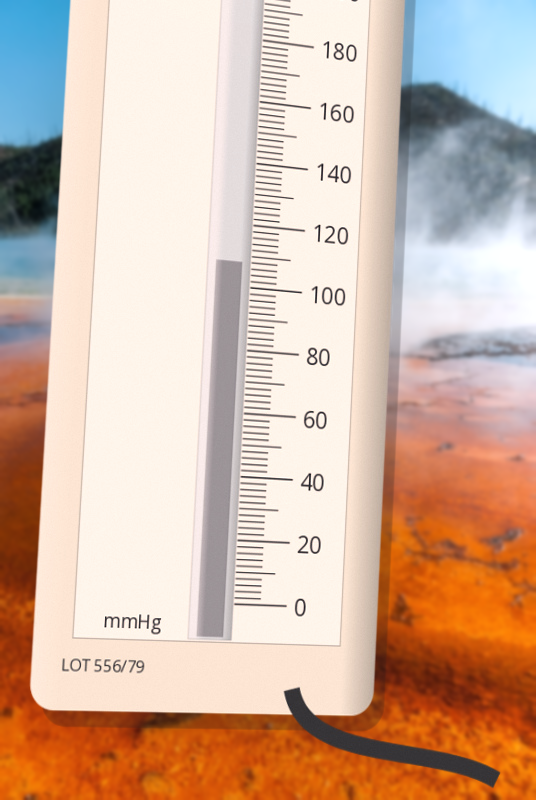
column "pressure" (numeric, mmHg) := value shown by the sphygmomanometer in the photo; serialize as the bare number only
108
